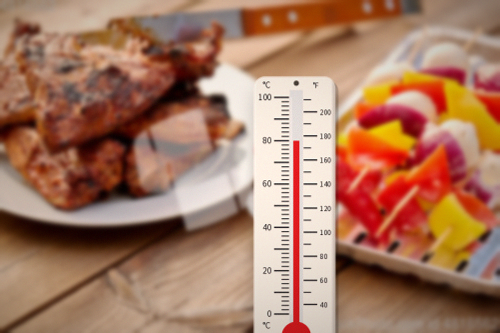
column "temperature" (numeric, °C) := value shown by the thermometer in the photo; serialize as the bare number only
80
